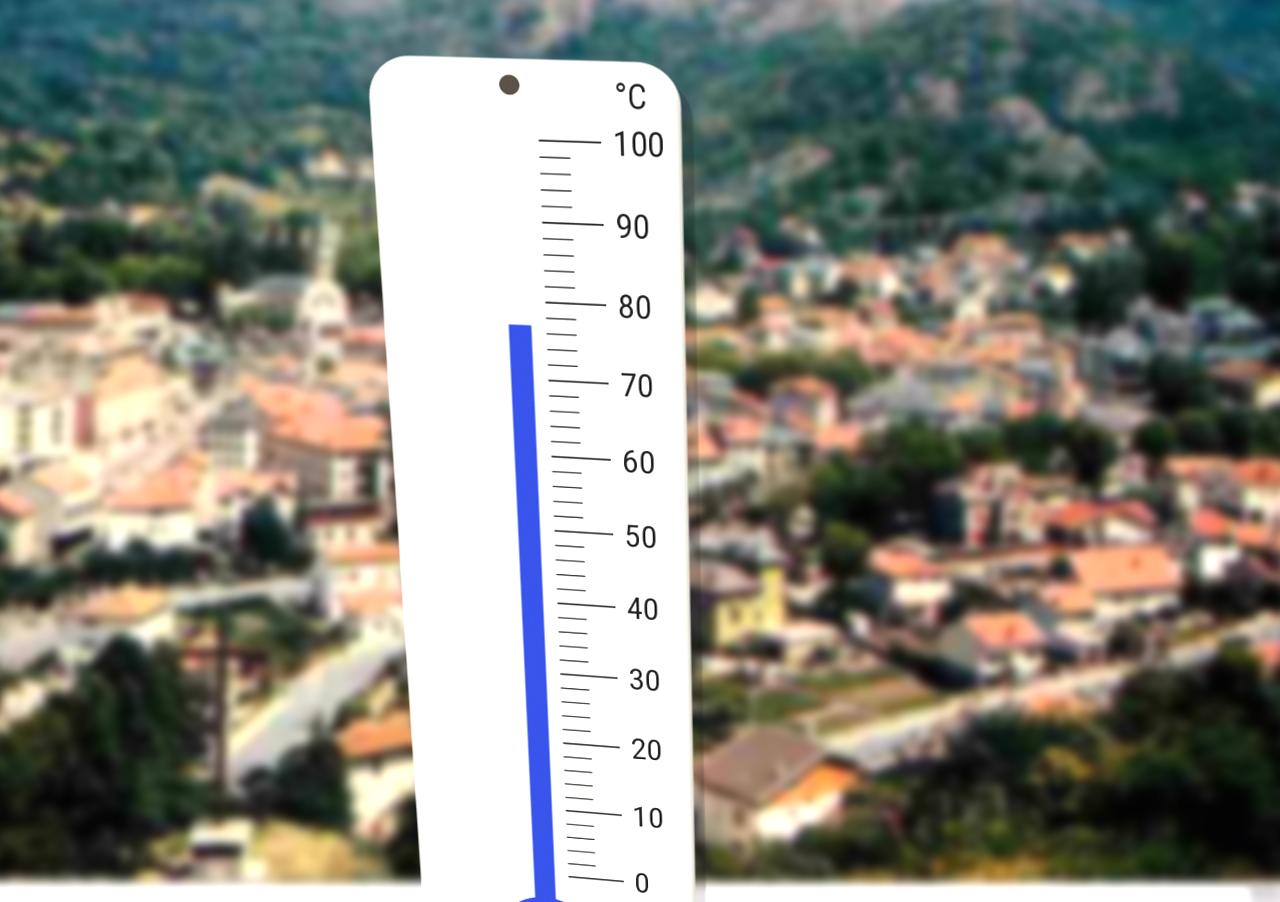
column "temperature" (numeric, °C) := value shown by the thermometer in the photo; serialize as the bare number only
77
